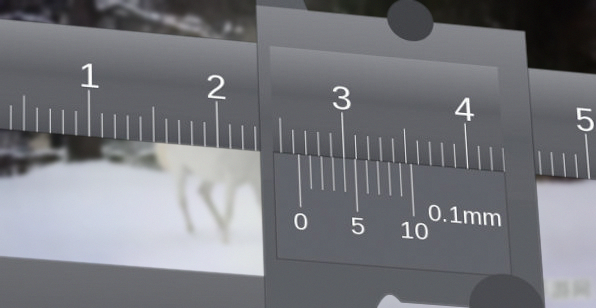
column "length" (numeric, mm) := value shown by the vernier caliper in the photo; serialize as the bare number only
26.4
